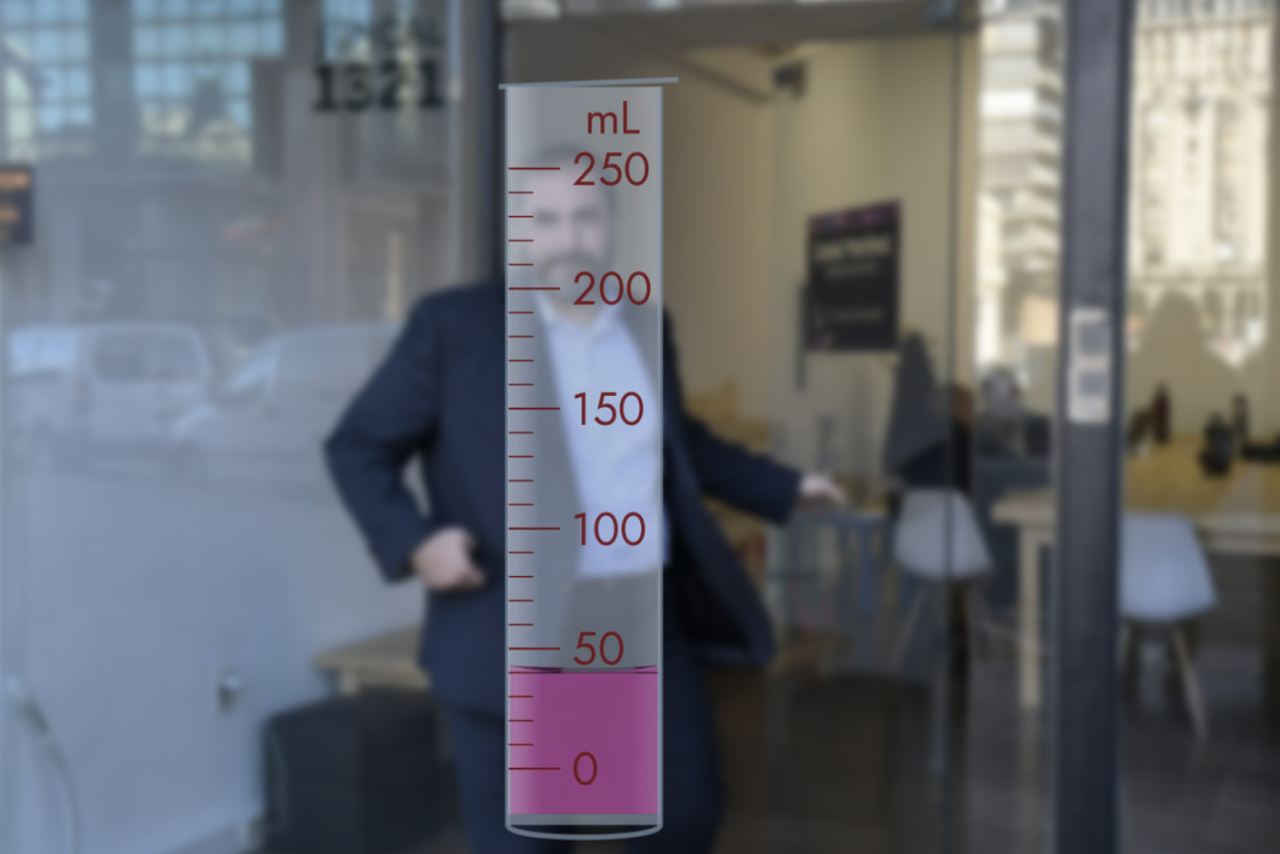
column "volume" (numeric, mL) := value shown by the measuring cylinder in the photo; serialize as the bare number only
40
